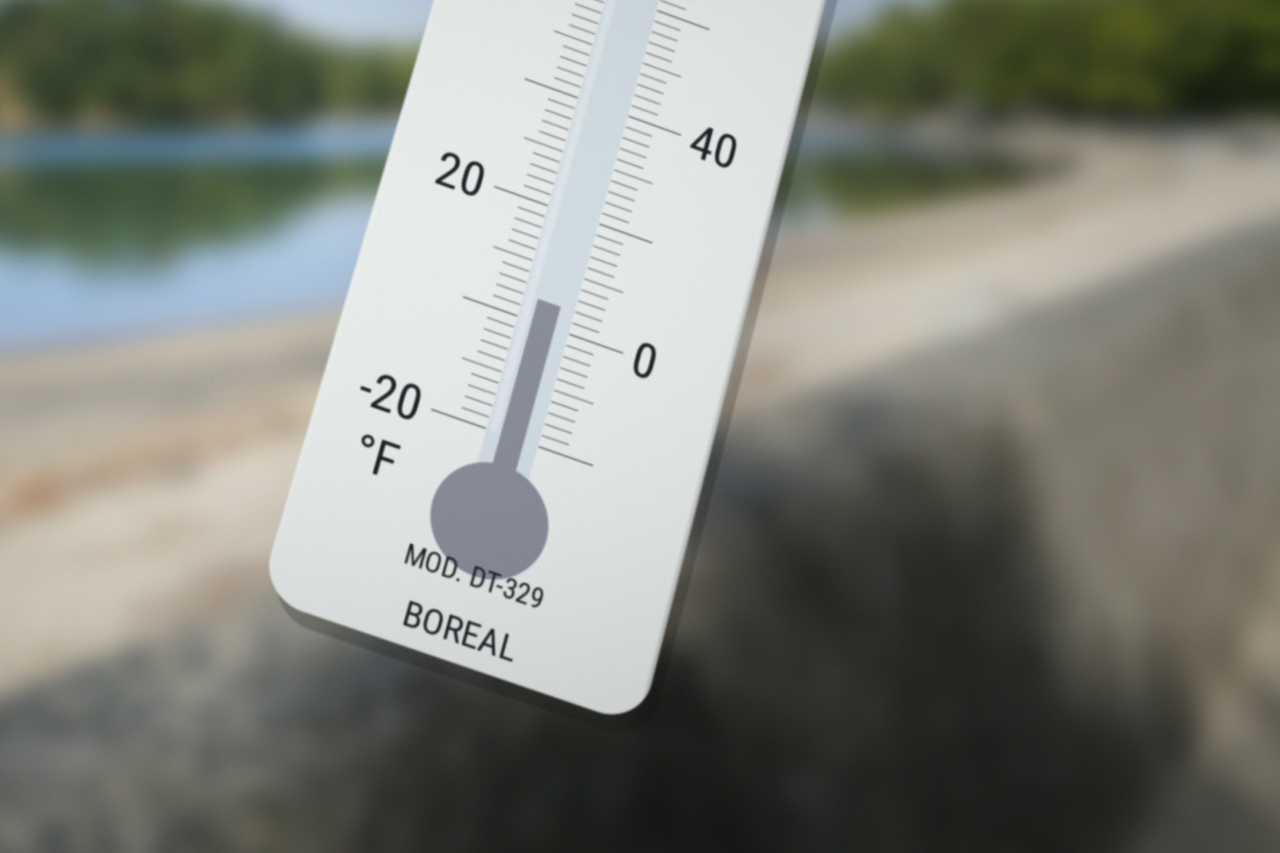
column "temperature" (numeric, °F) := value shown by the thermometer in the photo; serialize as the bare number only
4
